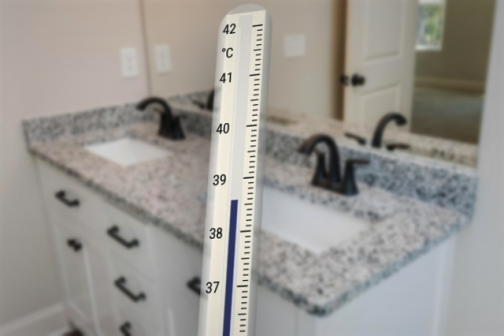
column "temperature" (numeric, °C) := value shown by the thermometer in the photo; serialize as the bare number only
38.6
